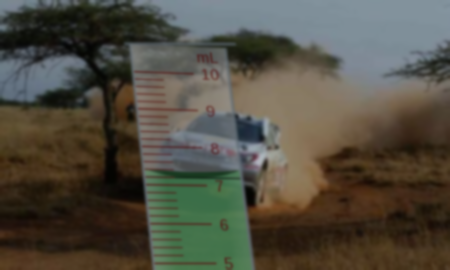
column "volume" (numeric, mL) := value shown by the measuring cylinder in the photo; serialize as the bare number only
7.2
